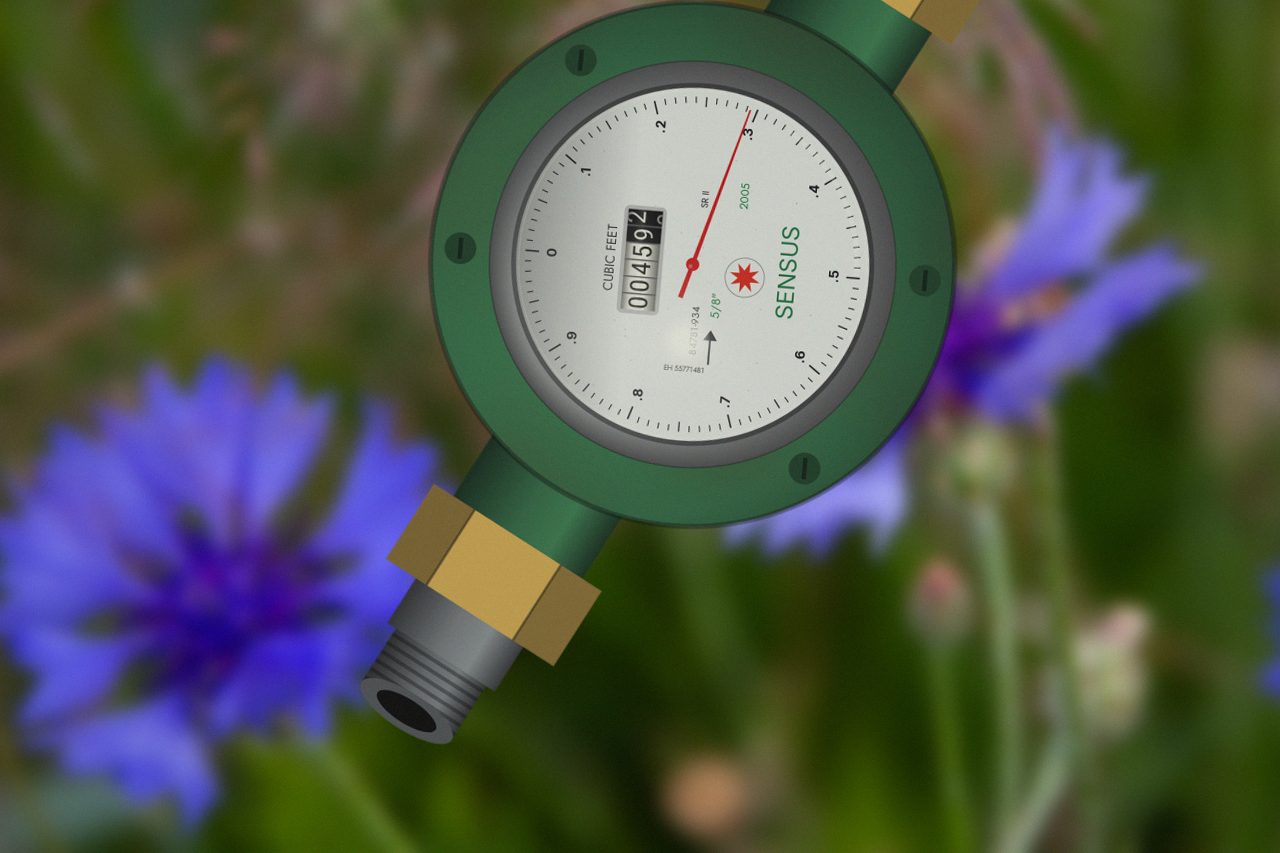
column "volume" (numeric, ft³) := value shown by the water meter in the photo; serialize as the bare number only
4592.29
